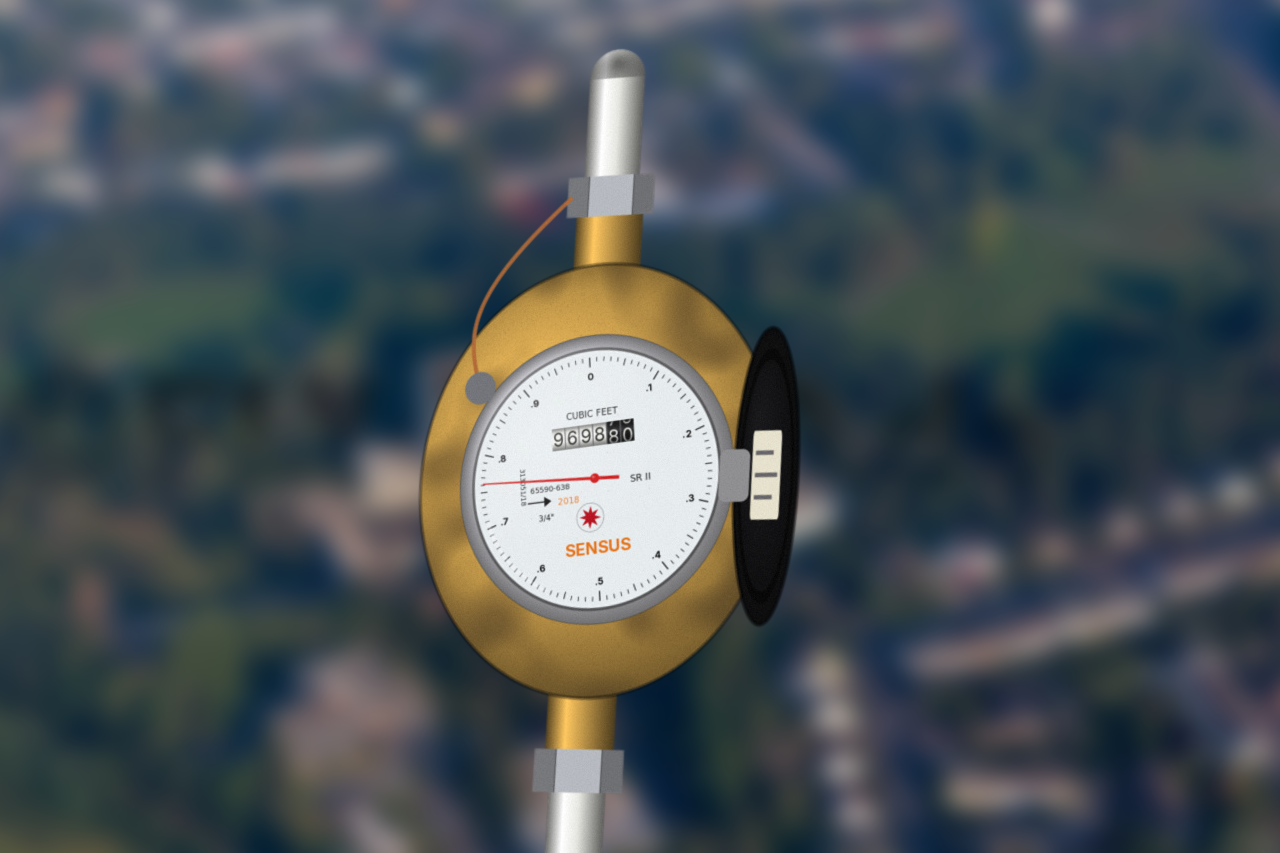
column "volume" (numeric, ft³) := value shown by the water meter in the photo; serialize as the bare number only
969879.76
